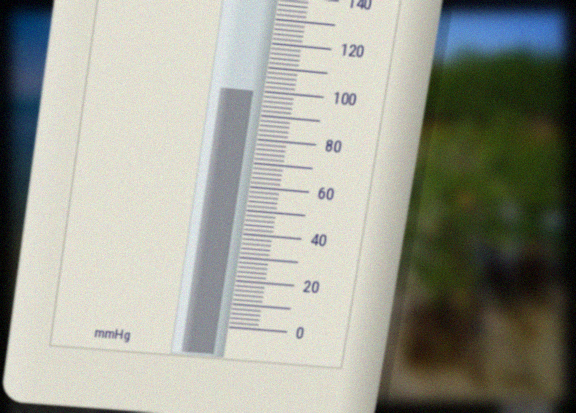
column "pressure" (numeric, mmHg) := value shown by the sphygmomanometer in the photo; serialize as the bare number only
100
